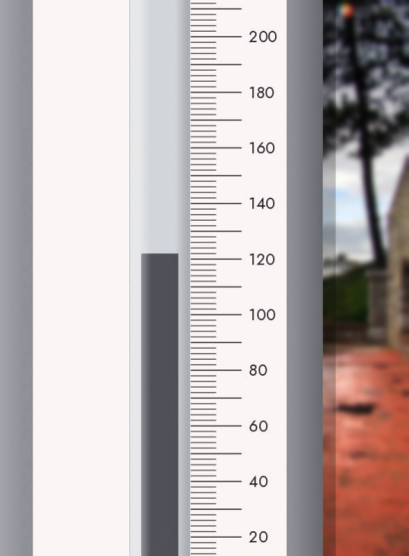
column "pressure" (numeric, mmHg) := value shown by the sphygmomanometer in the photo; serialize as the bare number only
122
